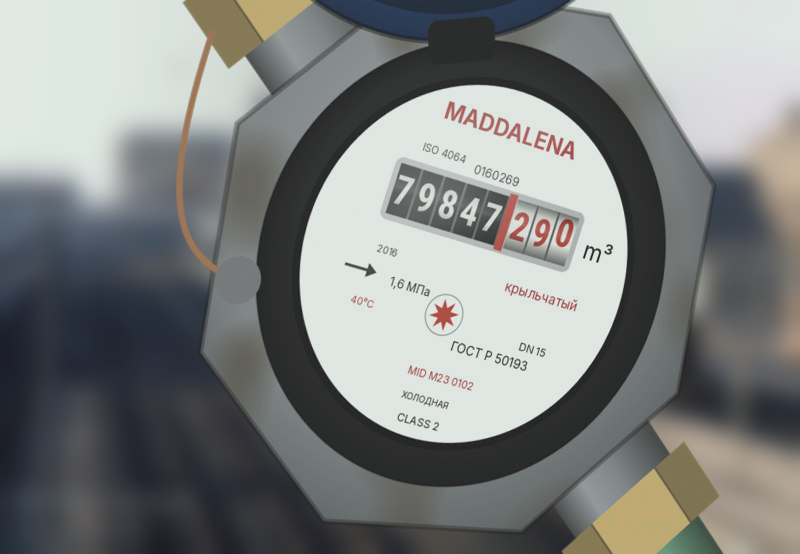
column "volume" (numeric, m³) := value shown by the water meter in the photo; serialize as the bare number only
79847.290
